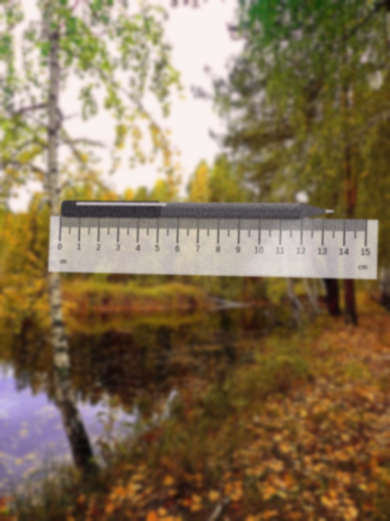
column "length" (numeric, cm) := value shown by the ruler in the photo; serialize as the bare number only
13.5
